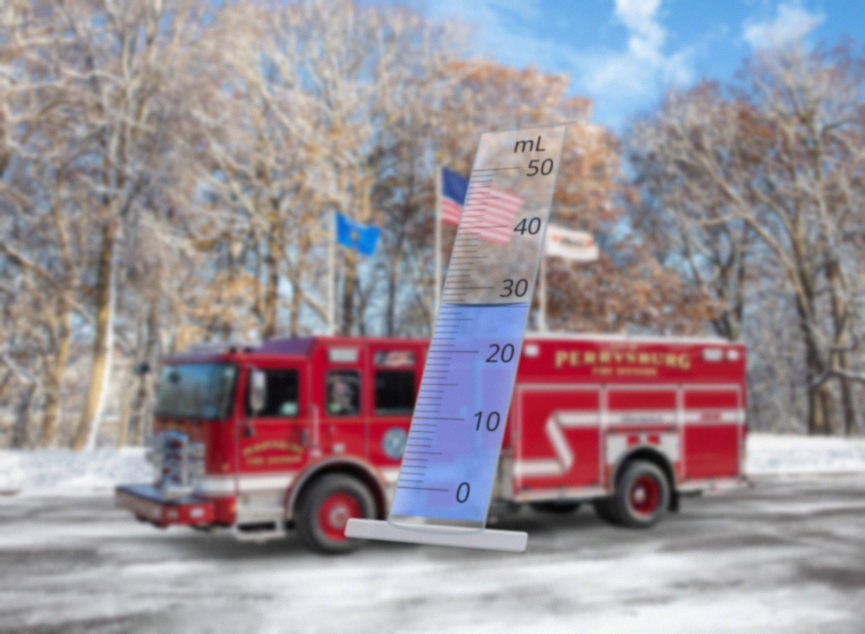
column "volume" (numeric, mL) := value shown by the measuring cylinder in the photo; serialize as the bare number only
27
